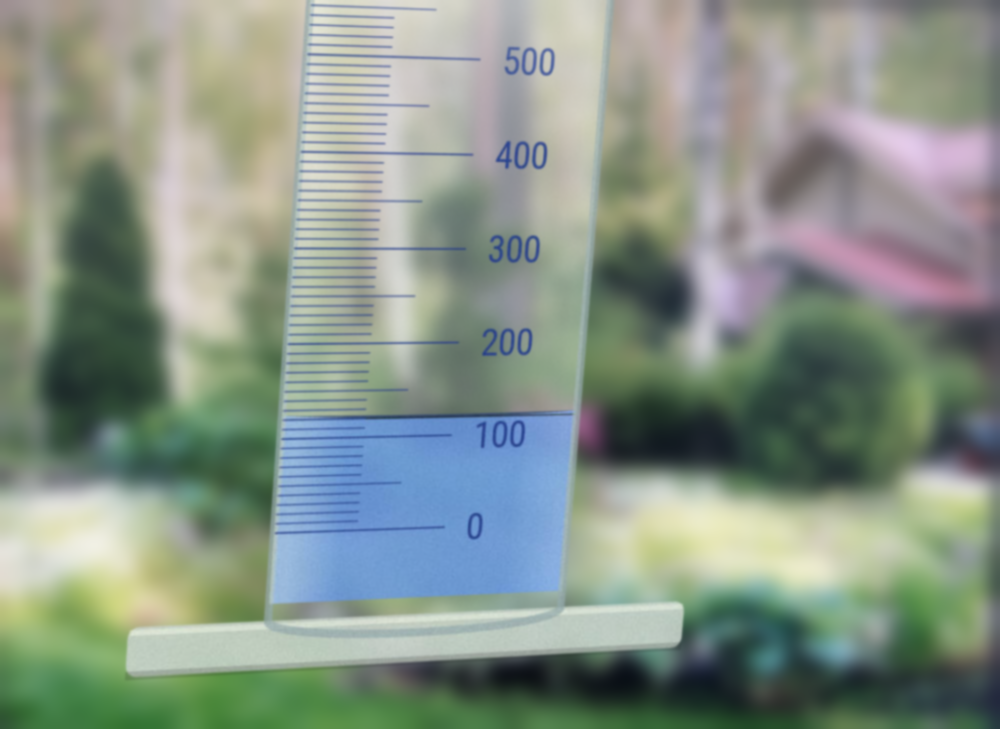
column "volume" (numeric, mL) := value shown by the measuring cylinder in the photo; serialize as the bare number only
120
